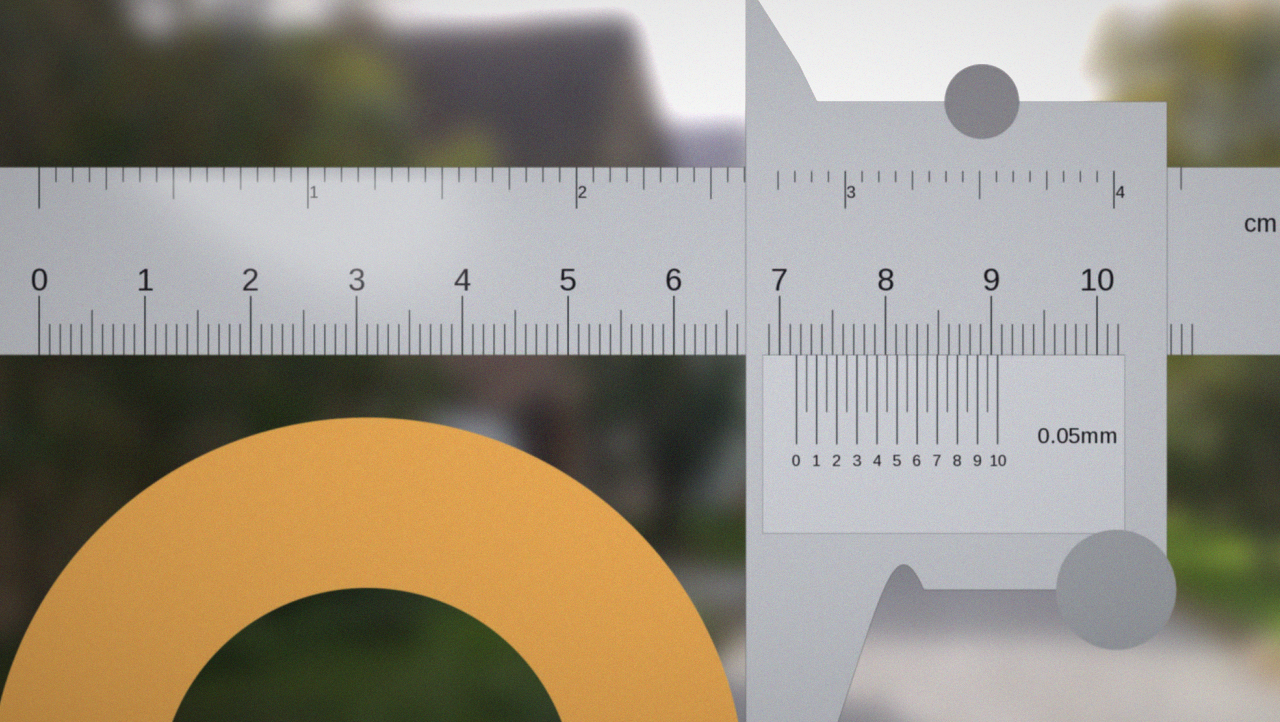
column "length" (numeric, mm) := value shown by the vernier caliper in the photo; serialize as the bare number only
71.6
